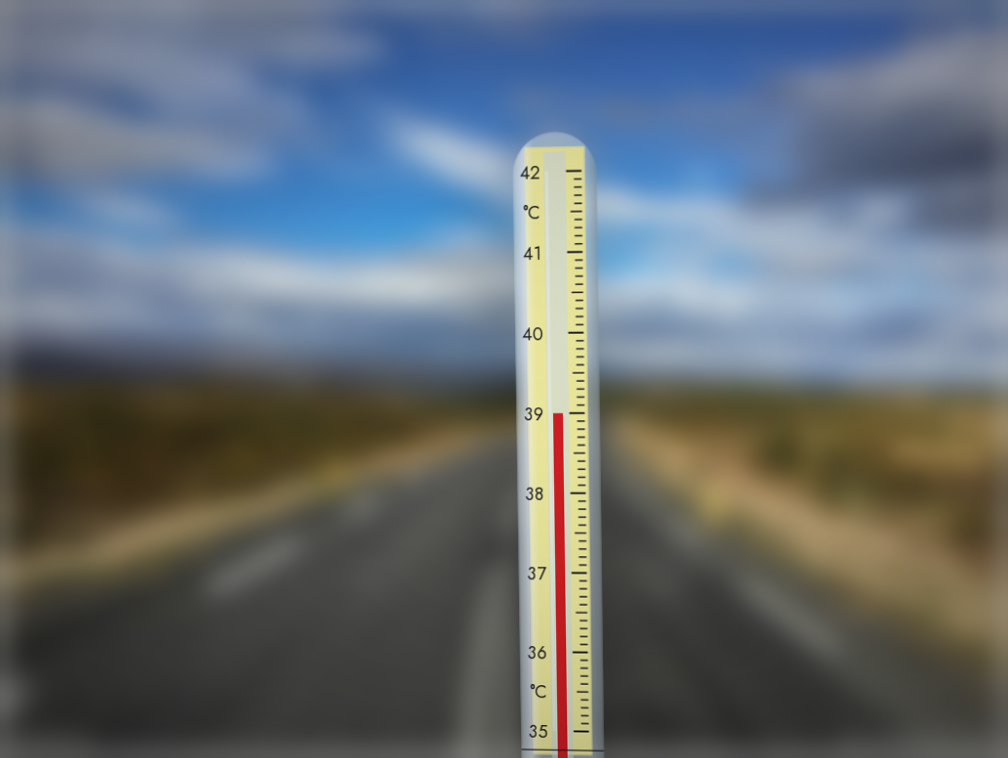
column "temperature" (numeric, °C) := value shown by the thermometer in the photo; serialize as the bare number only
39
